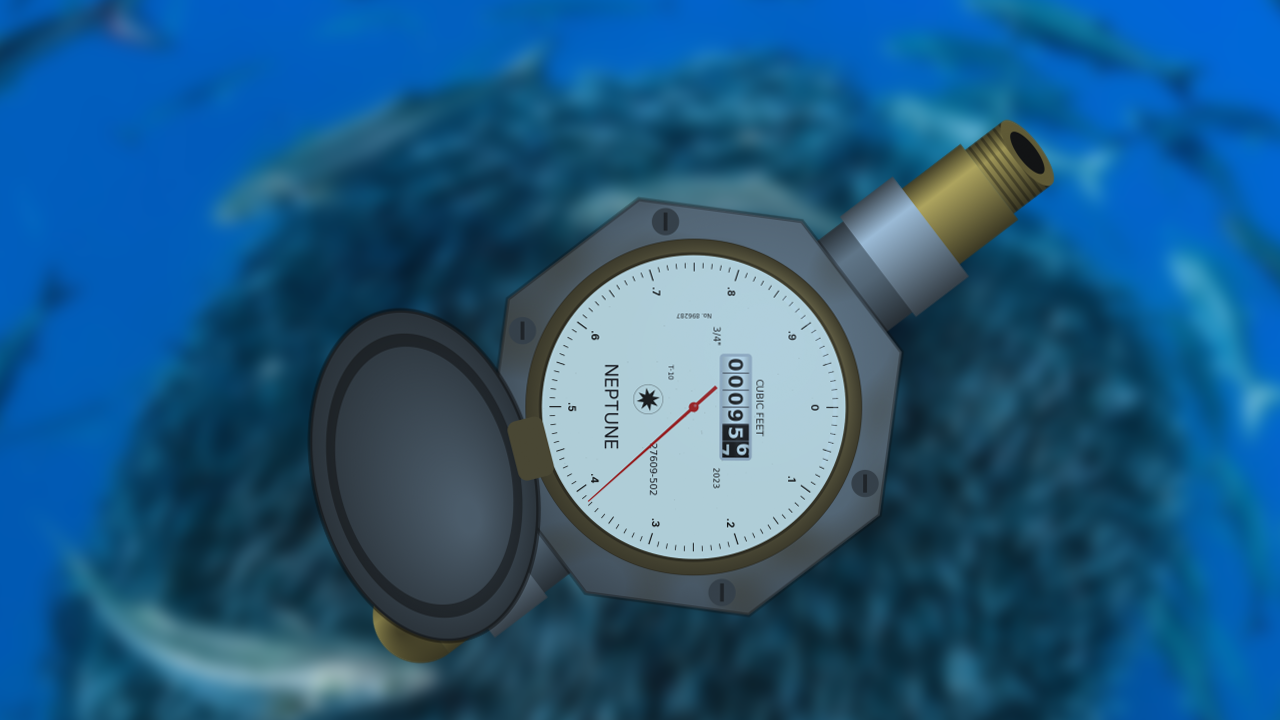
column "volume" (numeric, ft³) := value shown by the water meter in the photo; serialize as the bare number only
956.38
